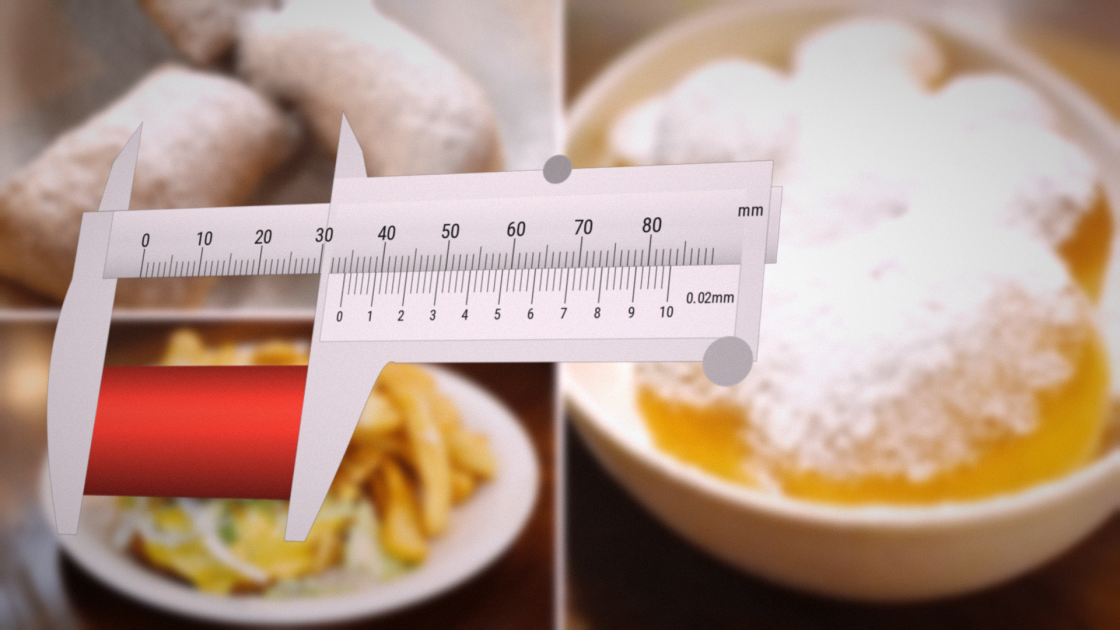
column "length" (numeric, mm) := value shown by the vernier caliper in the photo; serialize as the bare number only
34.2
